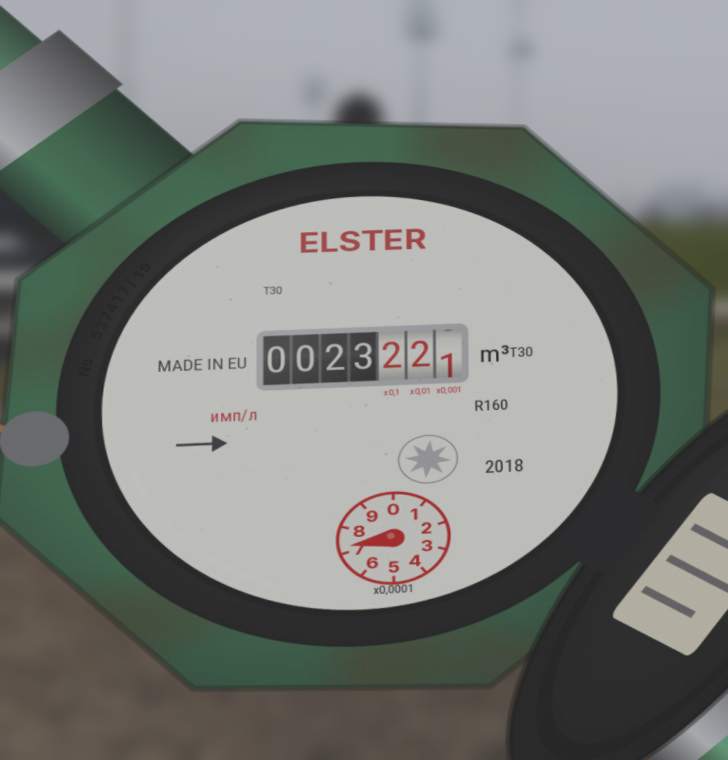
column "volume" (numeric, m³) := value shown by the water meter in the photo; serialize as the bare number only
23.2207
